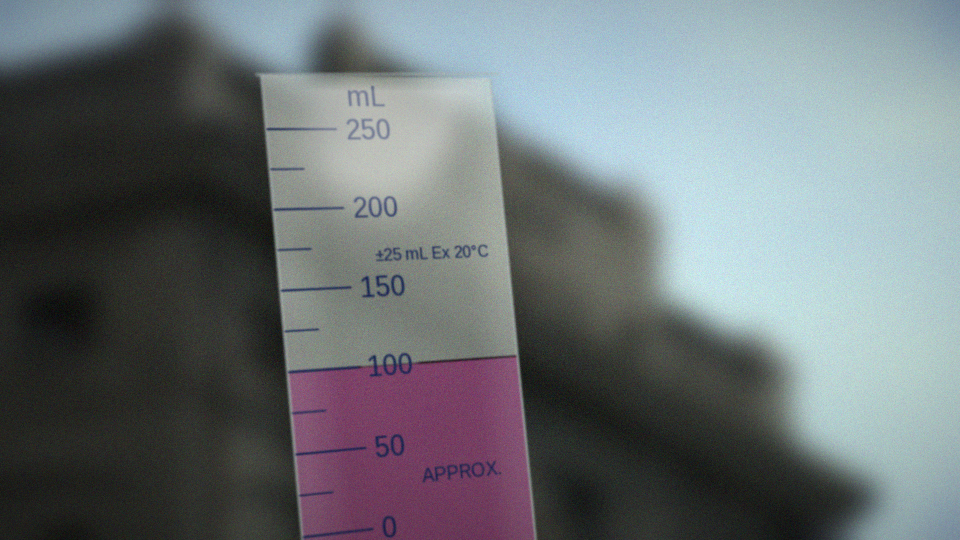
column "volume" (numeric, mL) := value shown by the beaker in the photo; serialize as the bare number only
100
